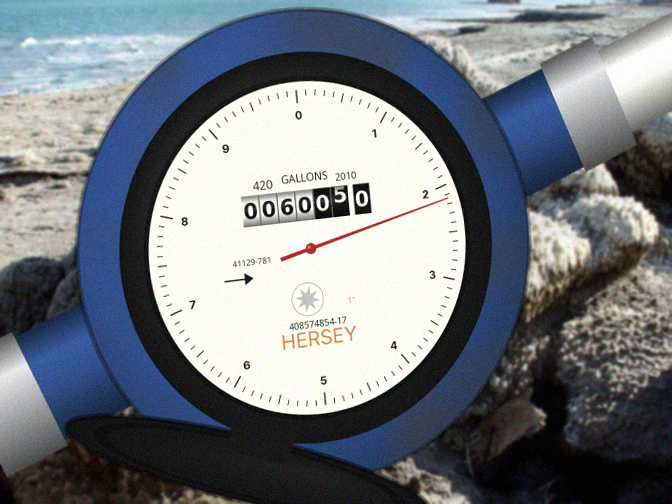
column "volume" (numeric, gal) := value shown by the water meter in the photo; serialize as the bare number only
60052.1
